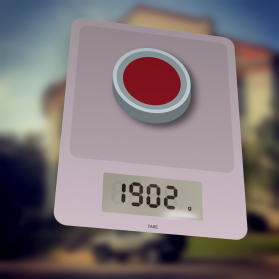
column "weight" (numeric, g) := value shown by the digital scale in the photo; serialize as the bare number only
1902
